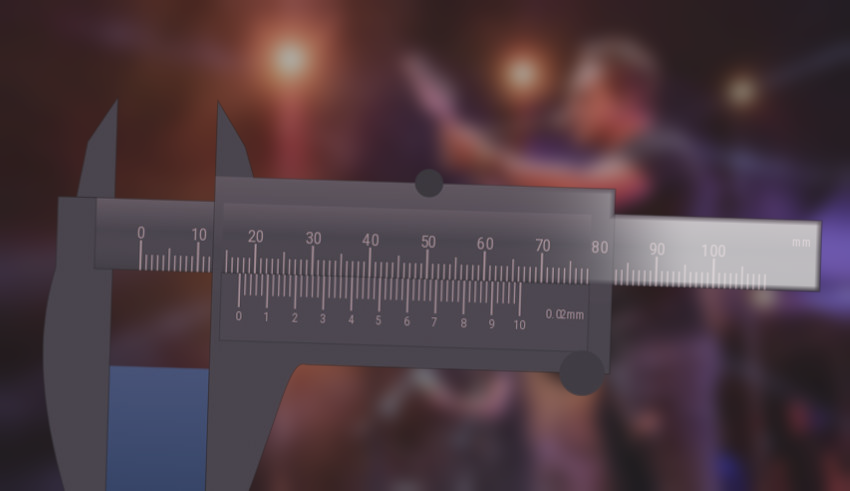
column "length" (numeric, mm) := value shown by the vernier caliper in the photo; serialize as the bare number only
17.4
